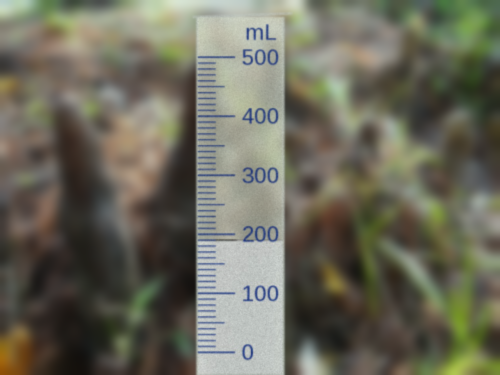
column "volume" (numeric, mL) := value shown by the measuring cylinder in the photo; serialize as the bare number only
190
